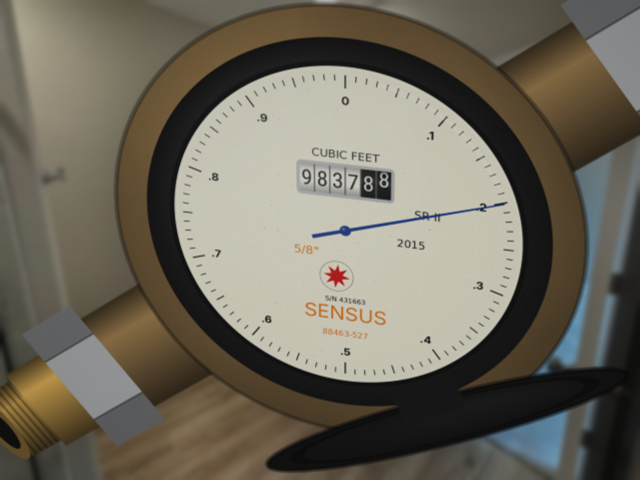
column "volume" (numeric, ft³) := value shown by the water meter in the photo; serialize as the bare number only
983788.20
